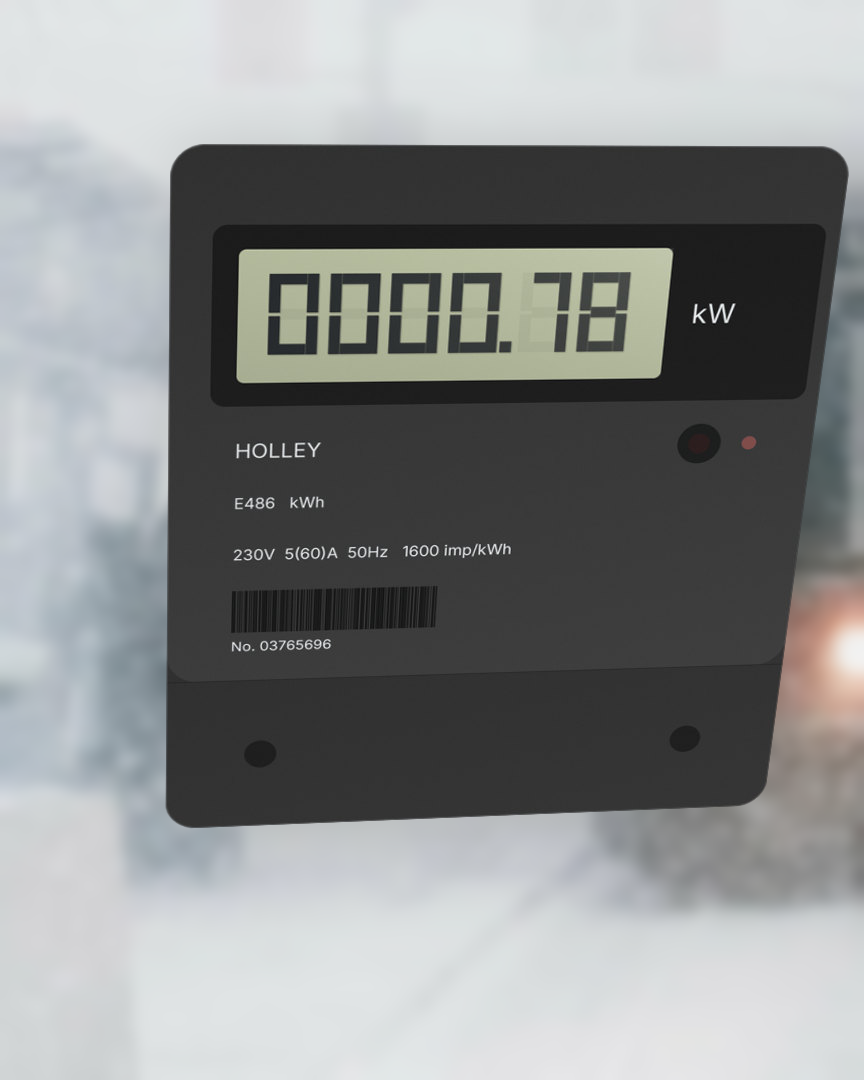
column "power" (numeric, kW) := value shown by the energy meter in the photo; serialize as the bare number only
0.78
